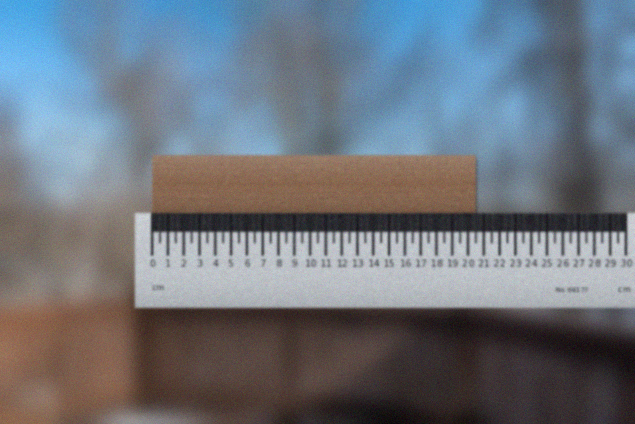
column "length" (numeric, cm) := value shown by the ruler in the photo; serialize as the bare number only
20.5
